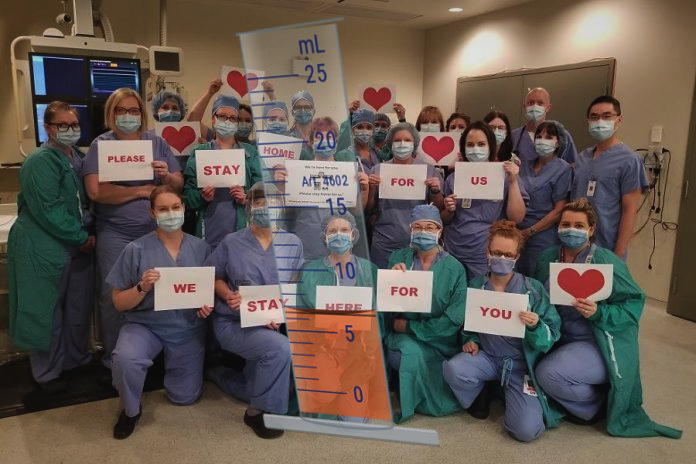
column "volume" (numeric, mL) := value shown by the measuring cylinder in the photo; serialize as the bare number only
6.5
